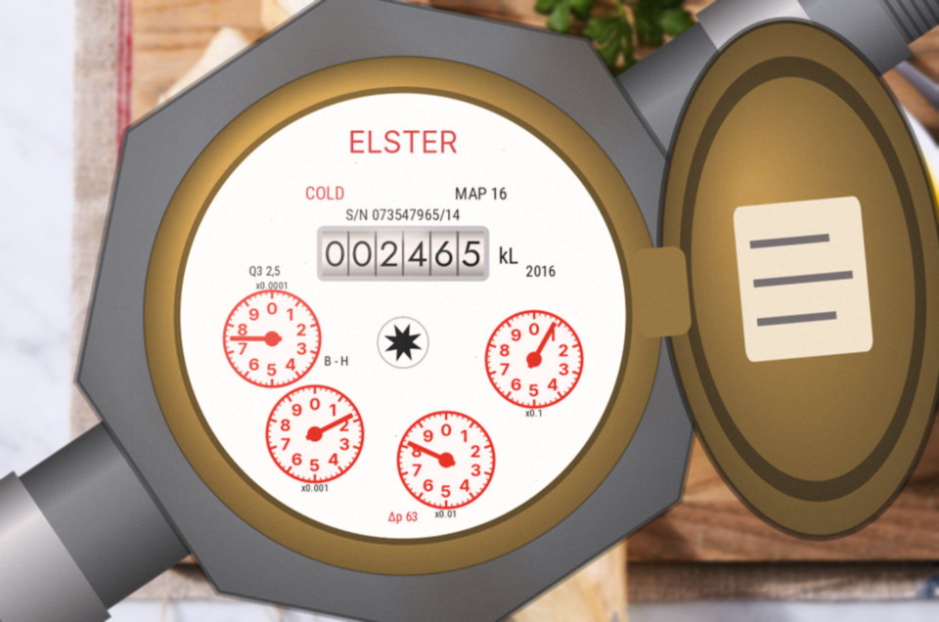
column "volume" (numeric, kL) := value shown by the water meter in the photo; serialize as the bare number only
2465.0817
